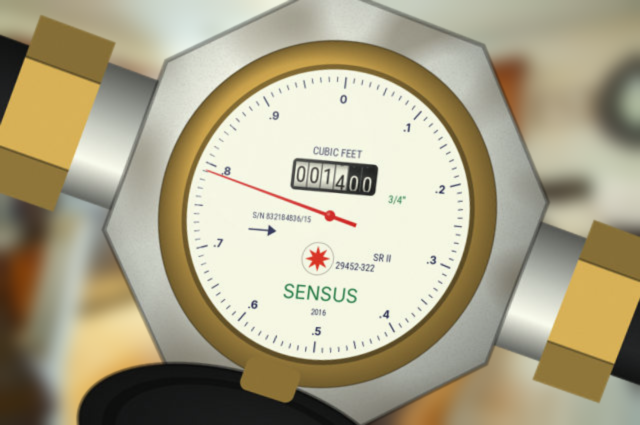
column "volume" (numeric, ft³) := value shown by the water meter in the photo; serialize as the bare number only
1399.79
